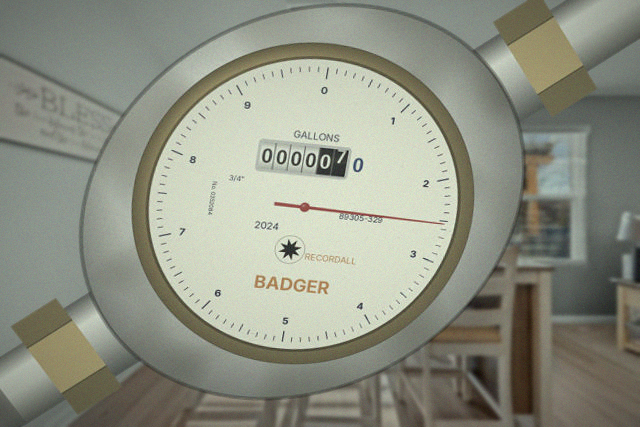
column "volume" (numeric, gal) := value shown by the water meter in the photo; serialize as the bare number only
72.5
